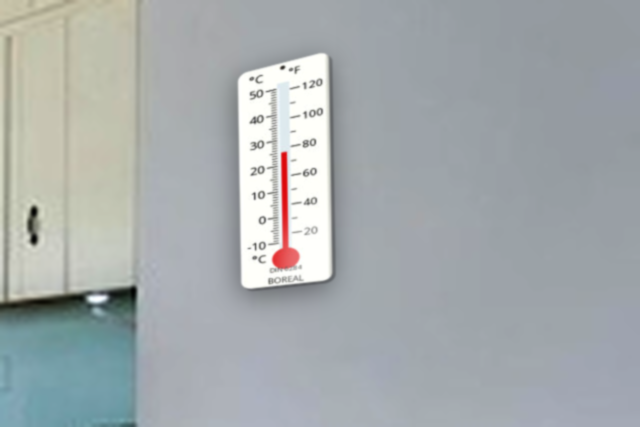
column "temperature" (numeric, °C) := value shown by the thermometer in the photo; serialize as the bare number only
25
